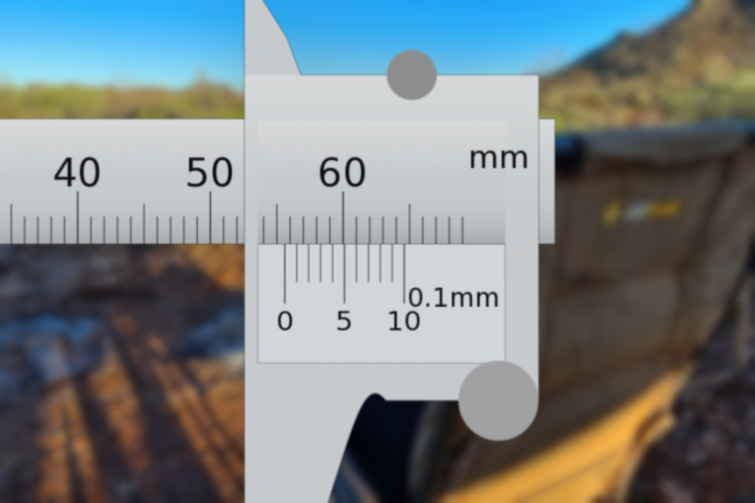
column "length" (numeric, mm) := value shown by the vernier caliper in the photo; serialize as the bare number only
55.6
